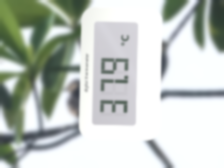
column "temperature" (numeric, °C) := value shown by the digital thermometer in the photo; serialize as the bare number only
37.9
